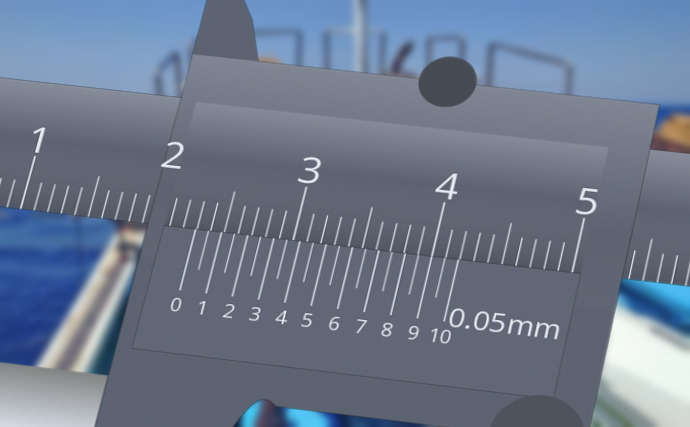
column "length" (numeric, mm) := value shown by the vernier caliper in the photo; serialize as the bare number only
22.9
